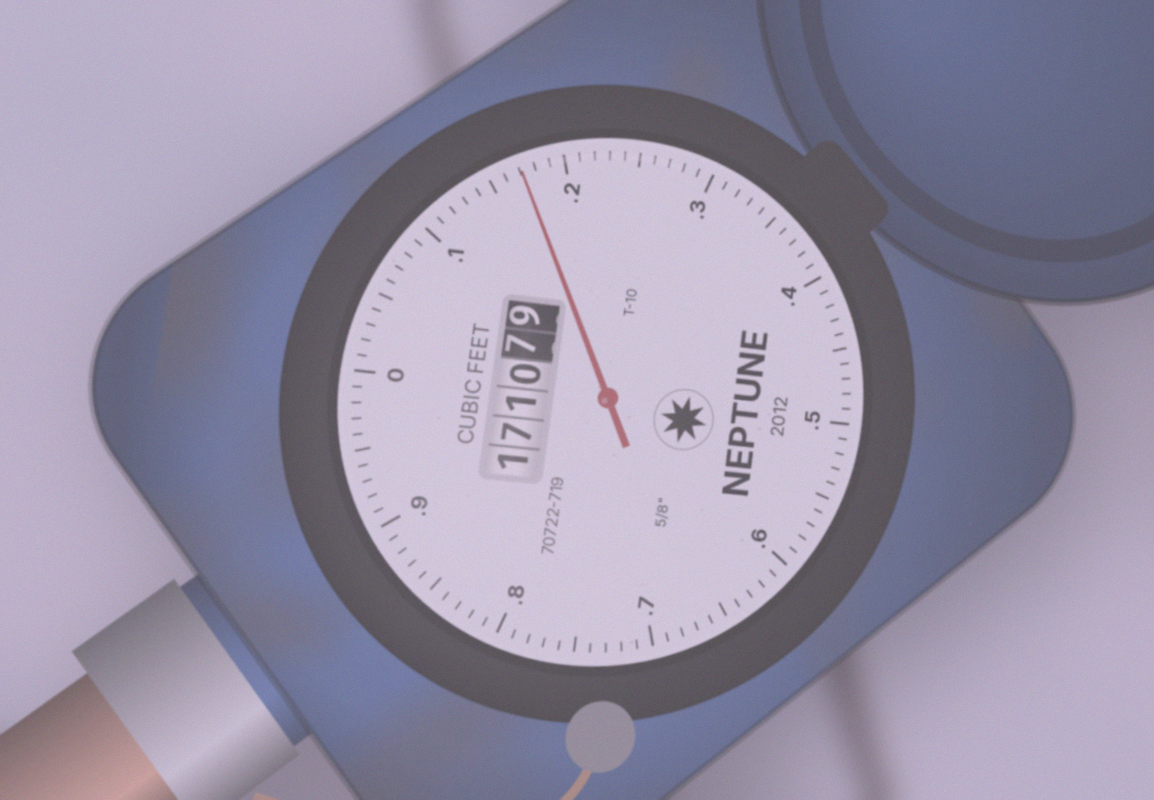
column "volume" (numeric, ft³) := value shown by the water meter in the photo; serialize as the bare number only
171079.17
